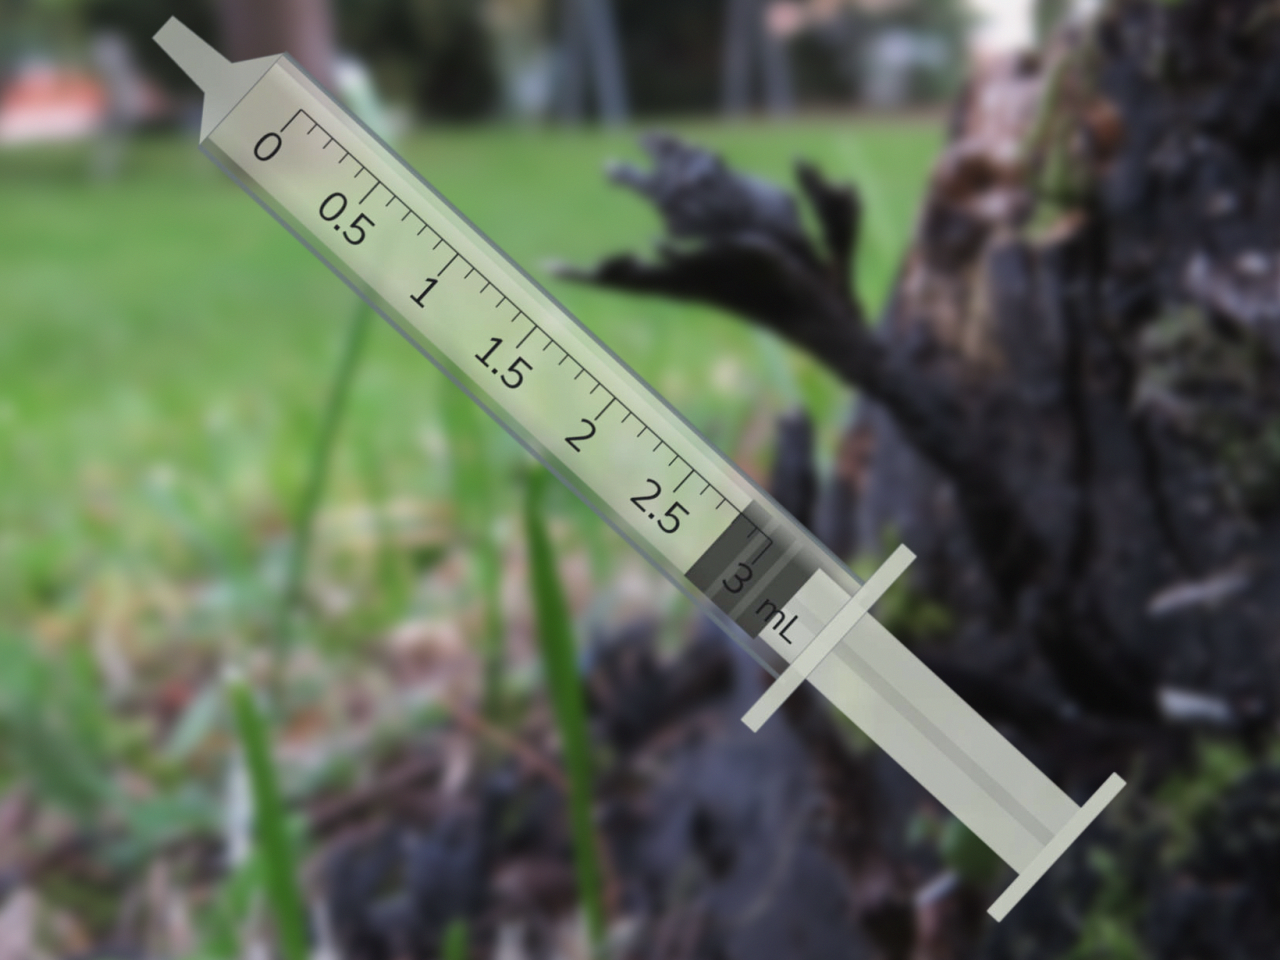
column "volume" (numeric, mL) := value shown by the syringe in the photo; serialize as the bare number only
2.8
